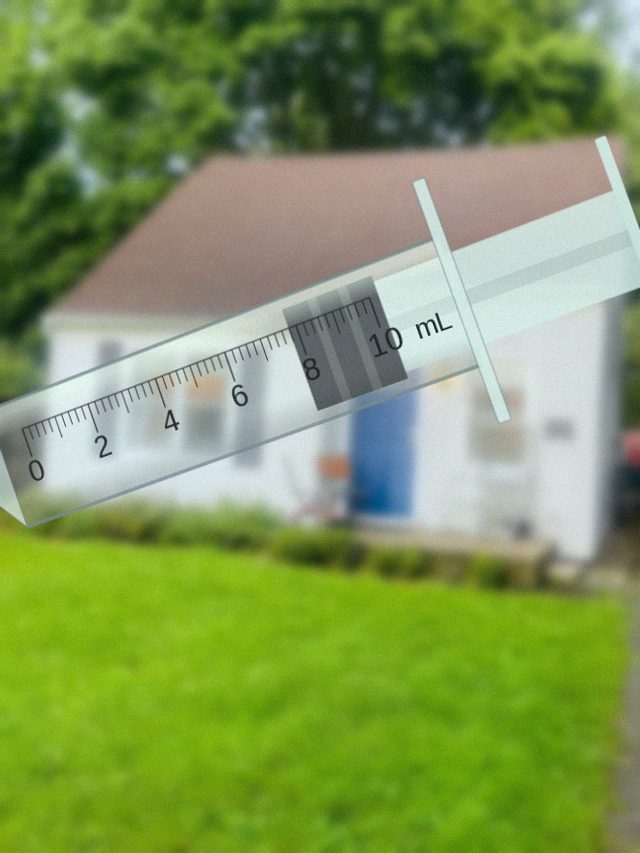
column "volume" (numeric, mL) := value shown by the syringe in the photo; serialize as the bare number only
7.8
